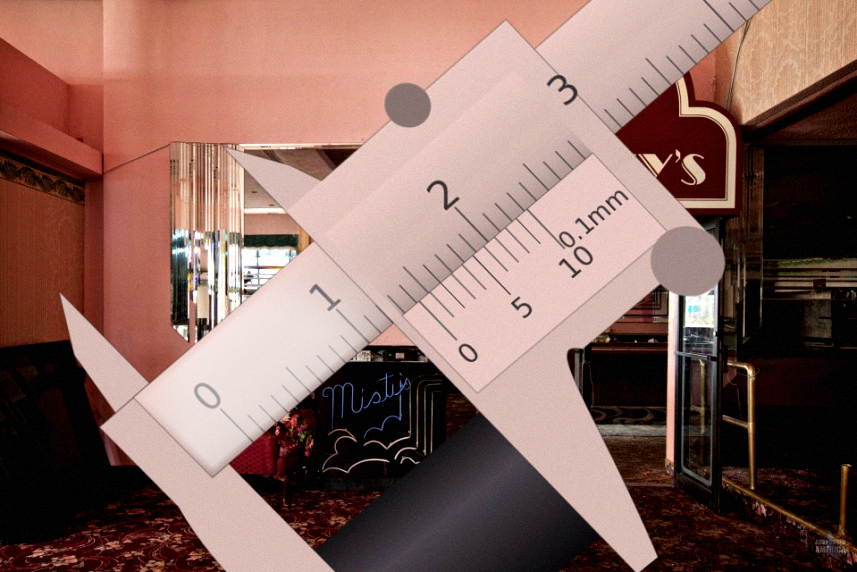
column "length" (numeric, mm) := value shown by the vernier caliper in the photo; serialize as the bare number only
14.2
